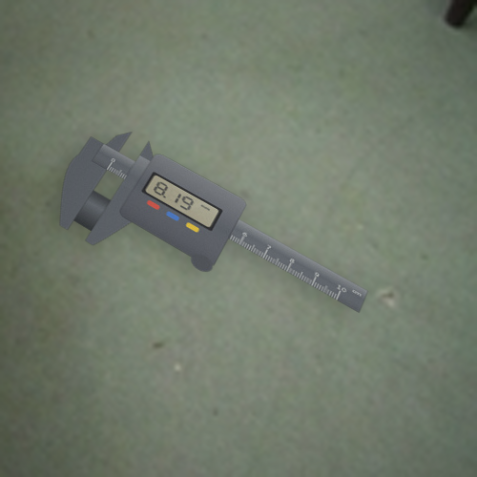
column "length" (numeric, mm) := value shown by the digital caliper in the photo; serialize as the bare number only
8.19
